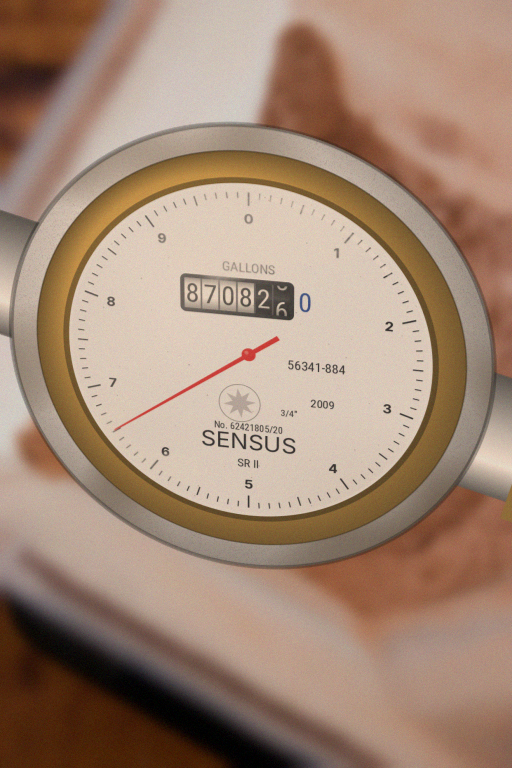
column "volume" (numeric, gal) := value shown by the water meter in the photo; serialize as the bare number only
8708256.5
